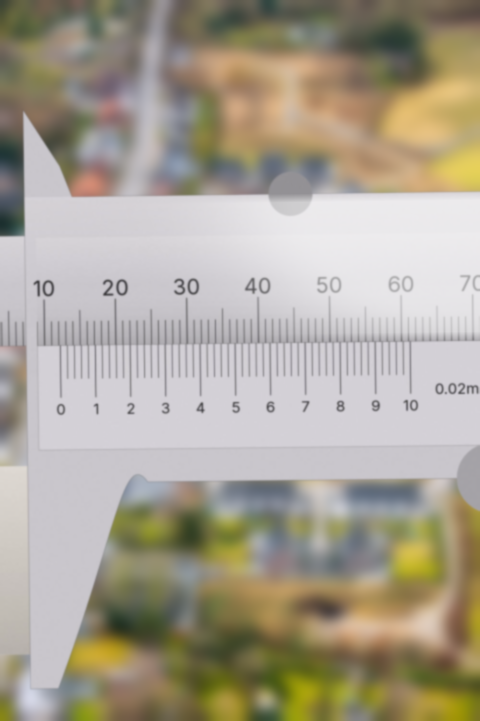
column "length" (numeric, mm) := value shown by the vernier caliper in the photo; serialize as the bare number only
12.2
